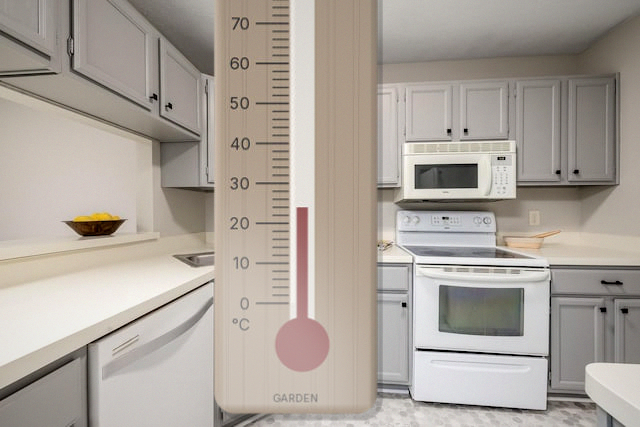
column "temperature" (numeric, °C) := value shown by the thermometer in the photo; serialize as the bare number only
24
